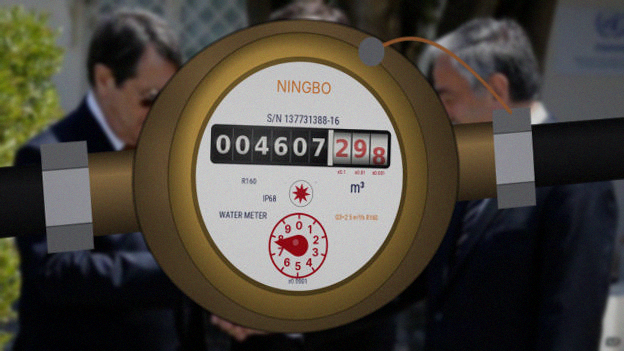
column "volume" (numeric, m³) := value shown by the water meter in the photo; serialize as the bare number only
4607.2977
